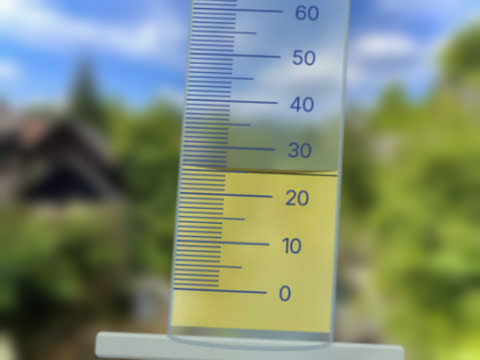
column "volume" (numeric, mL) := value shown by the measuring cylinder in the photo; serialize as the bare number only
25
